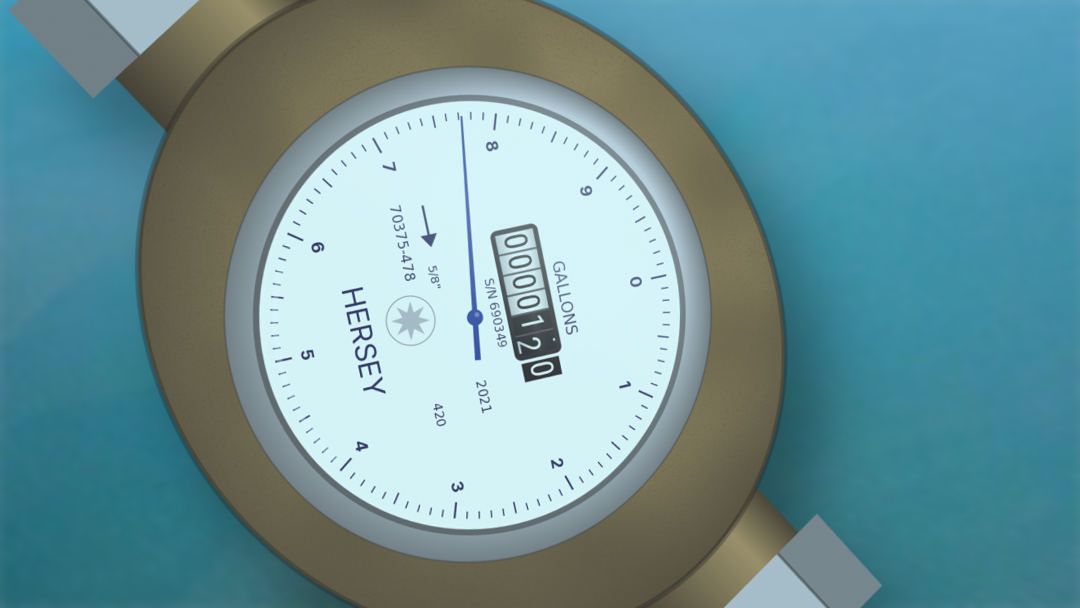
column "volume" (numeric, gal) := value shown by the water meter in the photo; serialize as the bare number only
117.7
